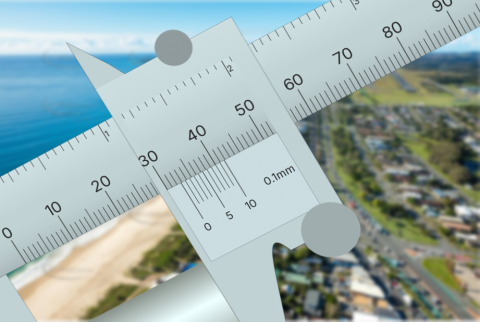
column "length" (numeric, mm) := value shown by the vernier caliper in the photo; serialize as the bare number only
32.8
